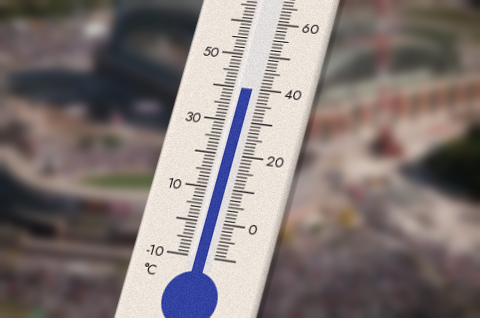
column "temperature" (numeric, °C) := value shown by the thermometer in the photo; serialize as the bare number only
40
